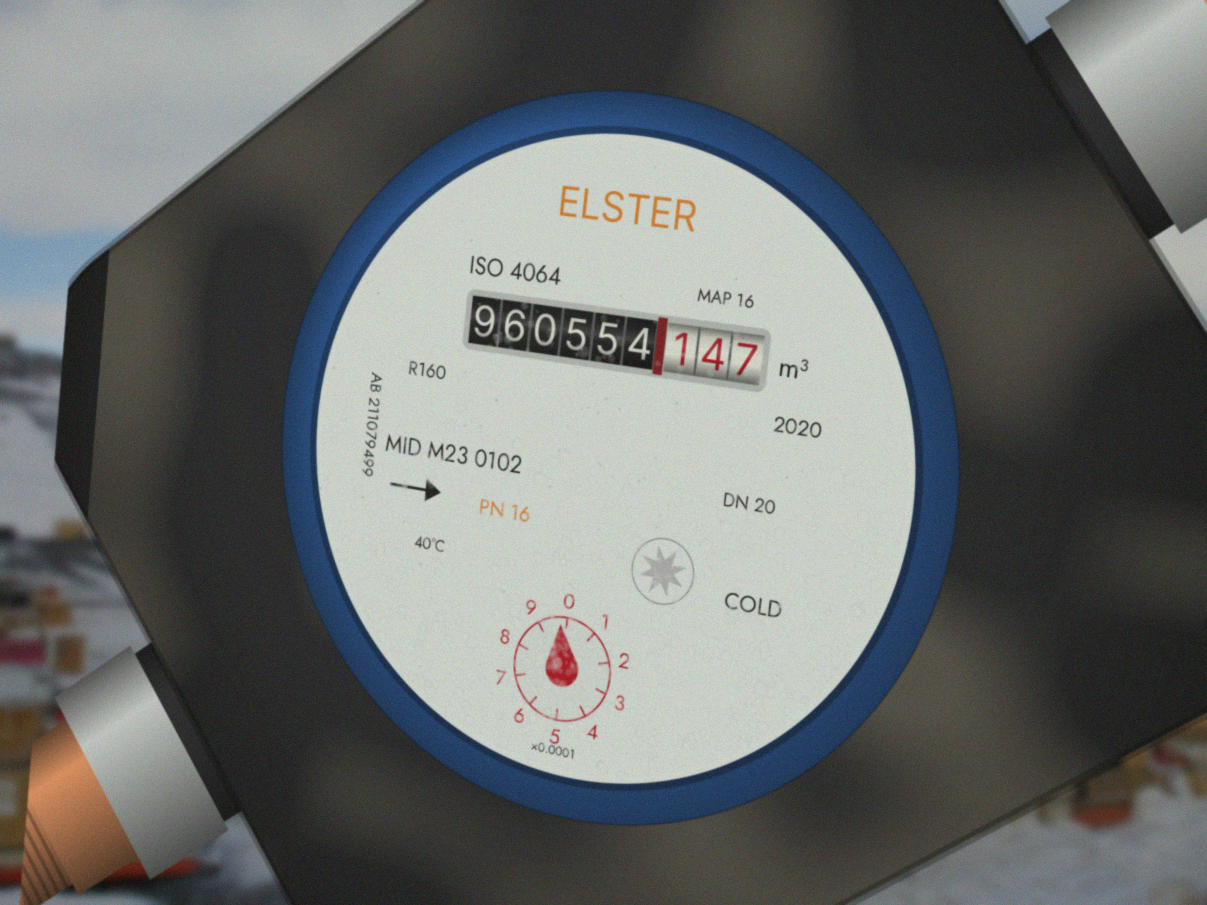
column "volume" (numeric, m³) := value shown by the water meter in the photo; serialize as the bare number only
960554.1469
